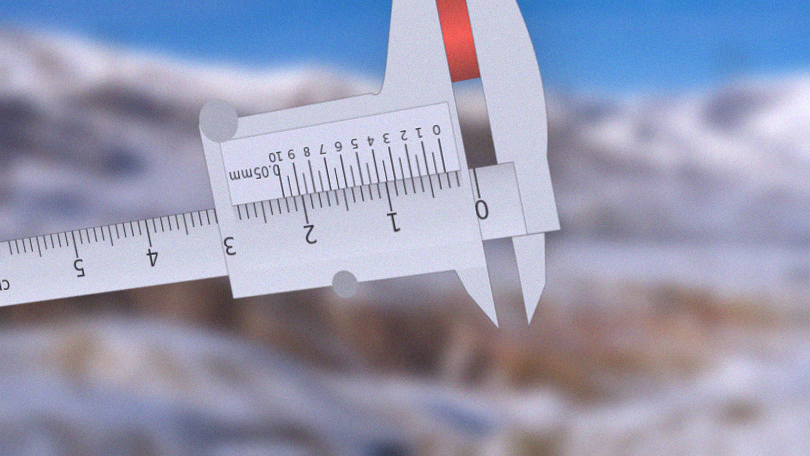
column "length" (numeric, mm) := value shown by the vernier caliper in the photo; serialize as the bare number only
3.2
